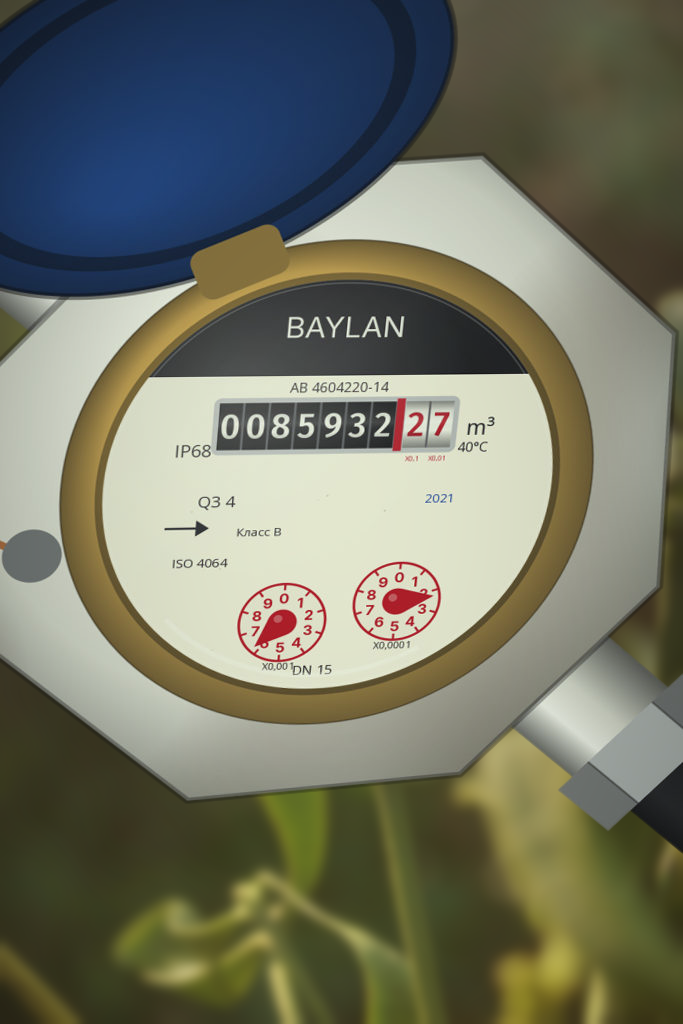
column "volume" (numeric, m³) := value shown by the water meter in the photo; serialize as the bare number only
85932.2762
